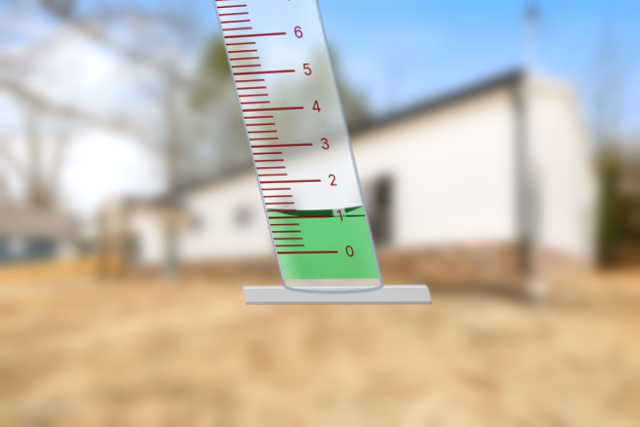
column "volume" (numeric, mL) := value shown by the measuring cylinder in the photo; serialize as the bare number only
1
